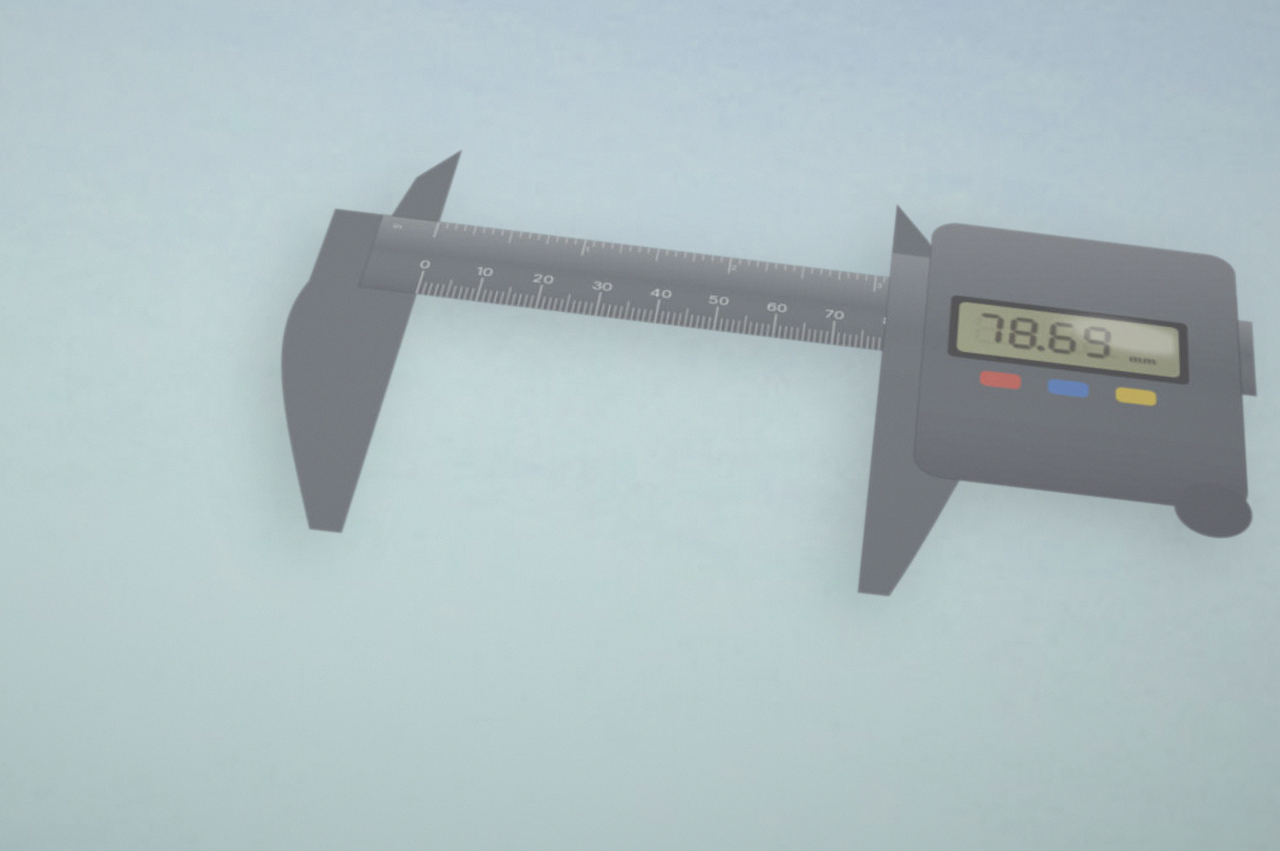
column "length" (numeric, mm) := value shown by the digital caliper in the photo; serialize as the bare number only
78.69
